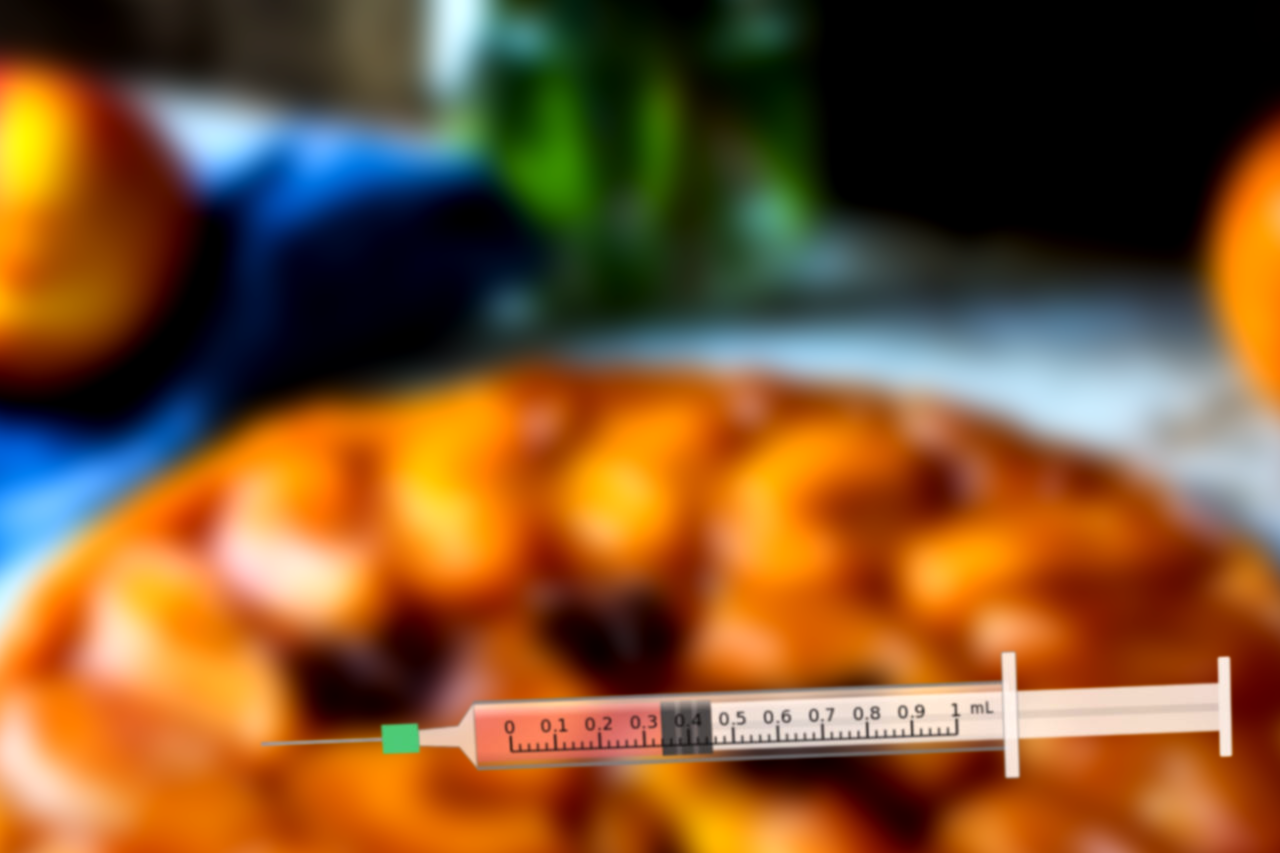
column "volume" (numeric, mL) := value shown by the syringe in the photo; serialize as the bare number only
0.34
